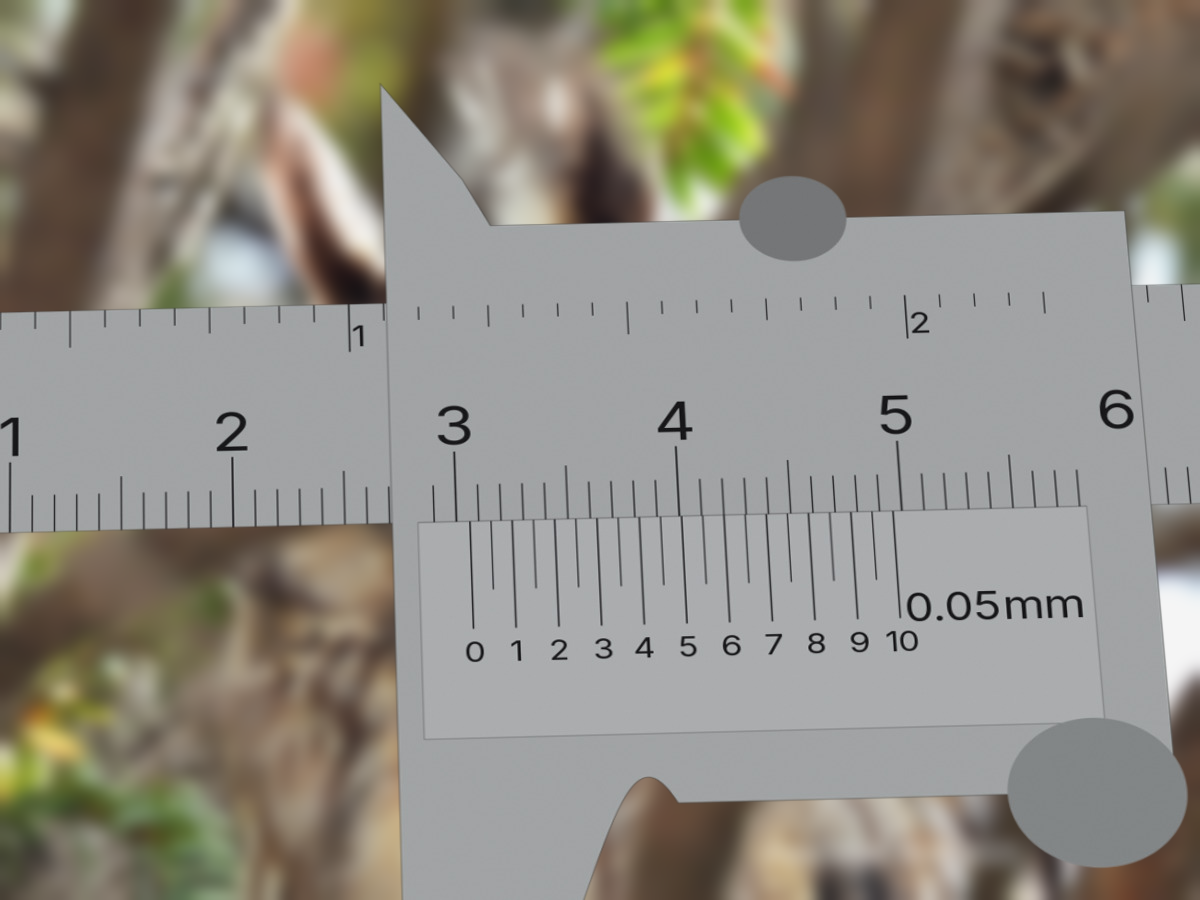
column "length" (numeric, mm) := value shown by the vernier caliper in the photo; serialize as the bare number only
30.6
